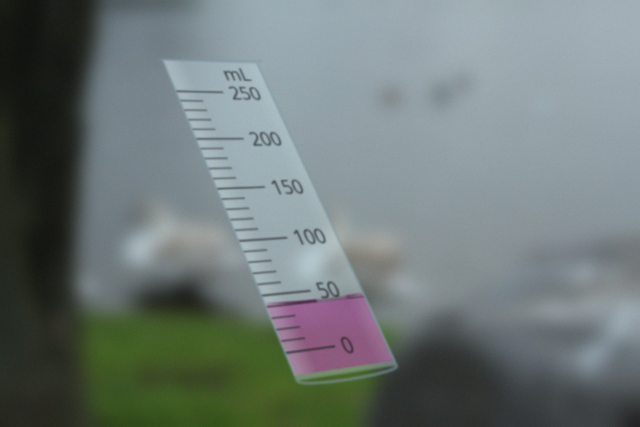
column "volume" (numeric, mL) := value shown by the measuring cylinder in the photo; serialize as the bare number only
40
